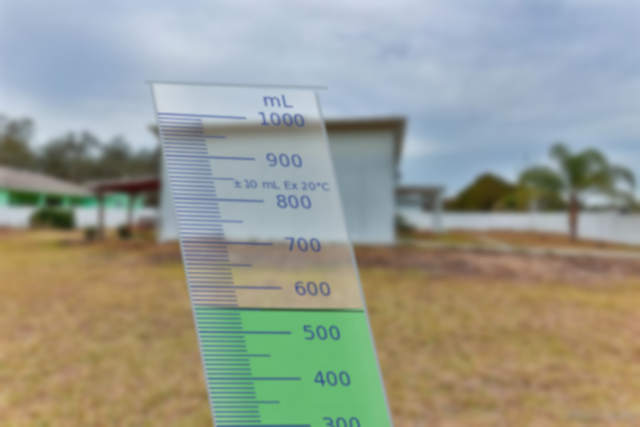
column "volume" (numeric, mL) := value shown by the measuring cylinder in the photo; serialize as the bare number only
550
